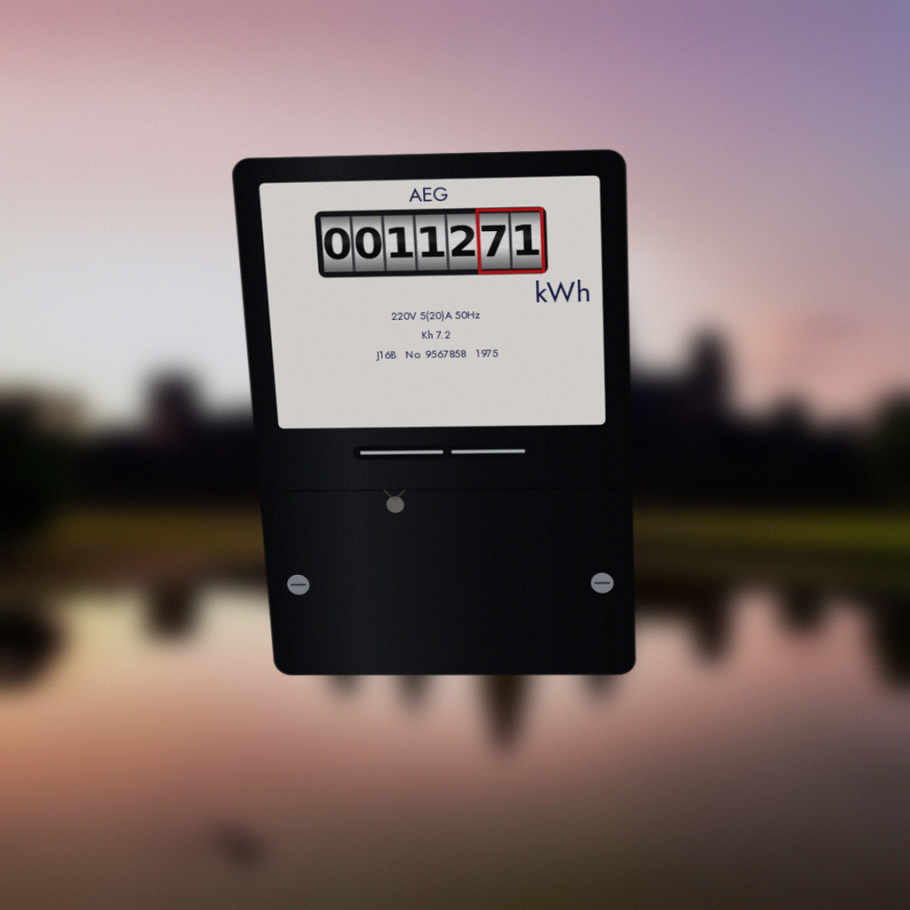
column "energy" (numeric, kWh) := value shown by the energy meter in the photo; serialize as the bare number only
112.71
